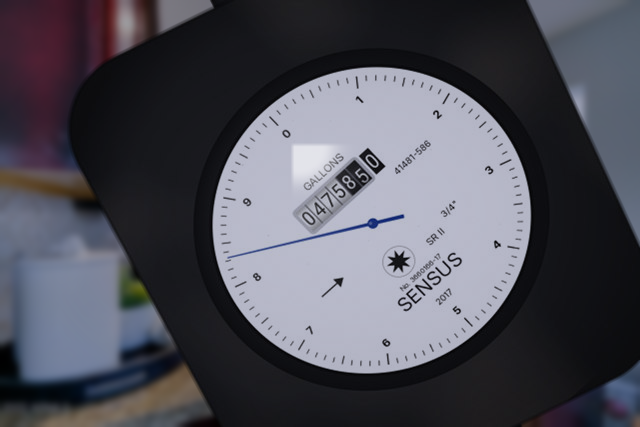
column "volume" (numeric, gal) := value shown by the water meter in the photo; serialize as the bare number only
475848.3
